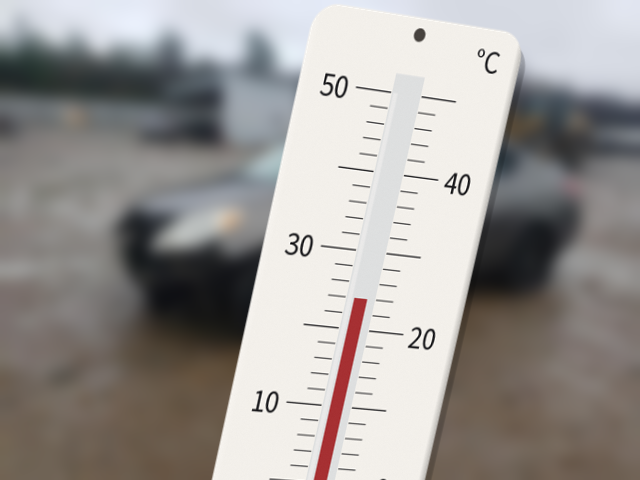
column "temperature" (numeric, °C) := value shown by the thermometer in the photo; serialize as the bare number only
24
